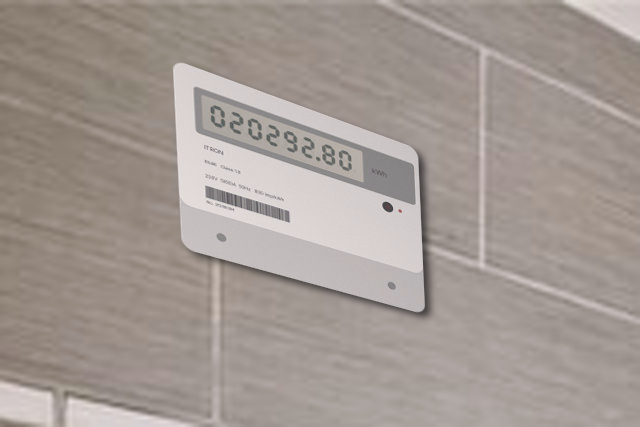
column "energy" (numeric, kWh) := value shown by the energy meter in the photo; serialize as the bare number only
20292.80
